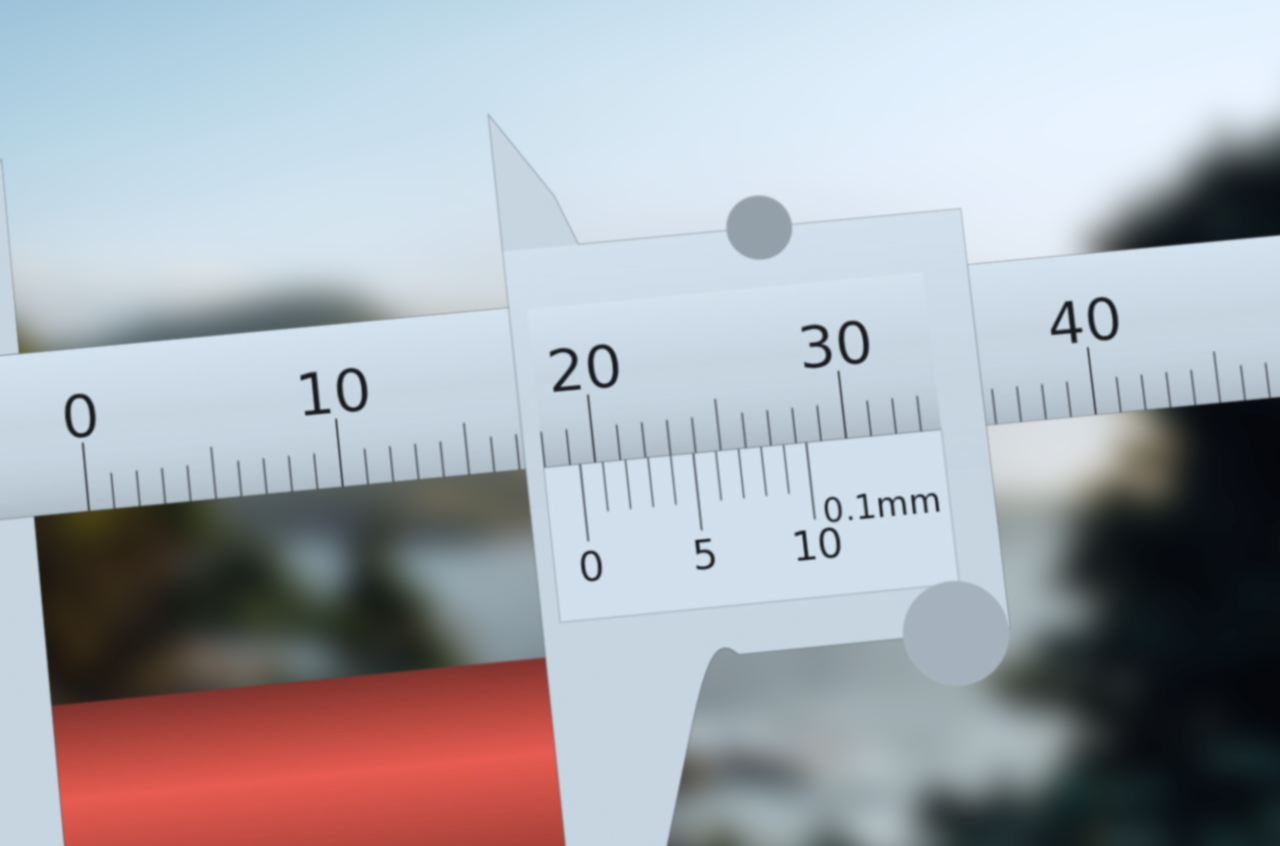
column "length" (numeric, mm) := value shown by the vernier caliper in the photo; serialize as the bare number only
19.4
